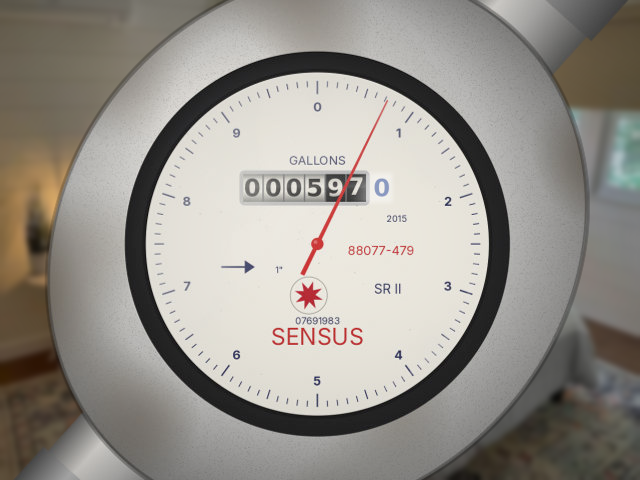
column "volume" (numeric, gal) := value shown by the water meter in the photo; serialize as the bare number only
5970.7
